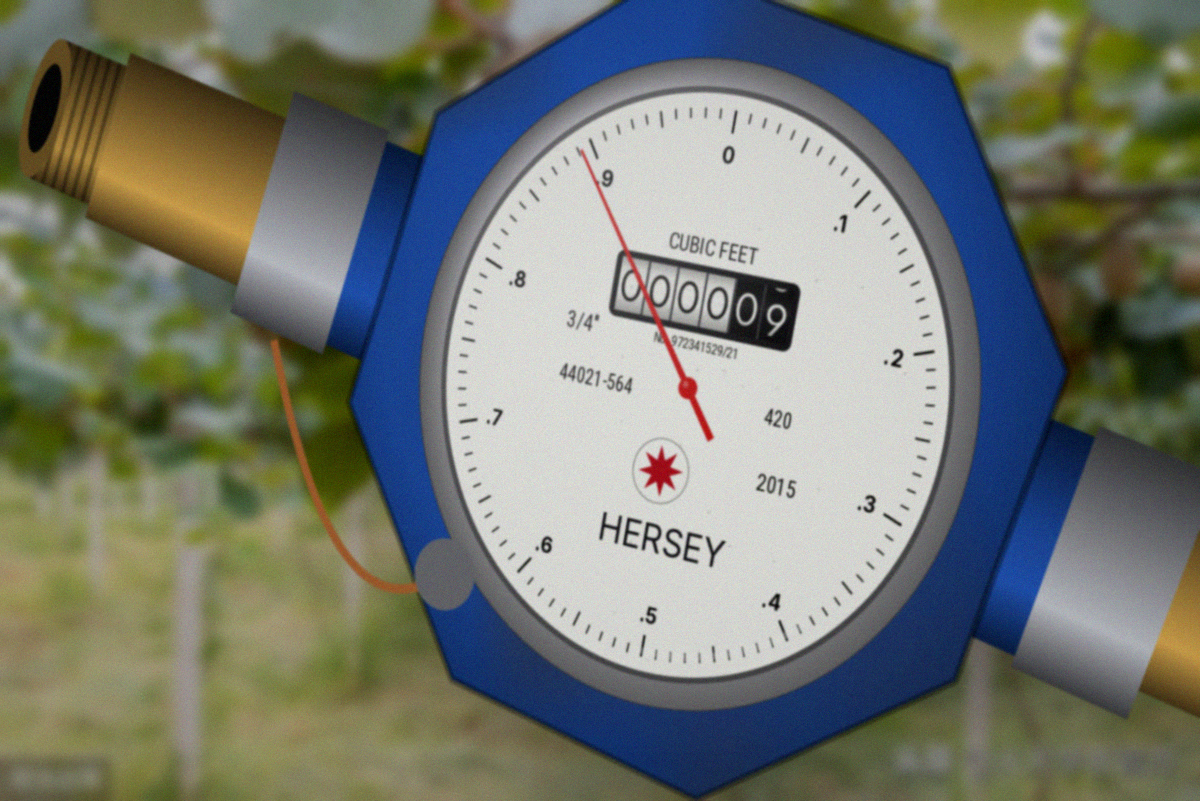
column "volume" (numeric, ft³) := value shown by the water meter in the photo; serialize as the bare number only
8.89
